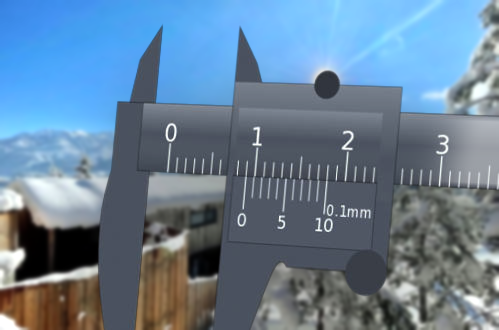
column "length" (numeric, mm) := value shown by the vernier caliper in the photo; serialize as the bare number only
9.0
